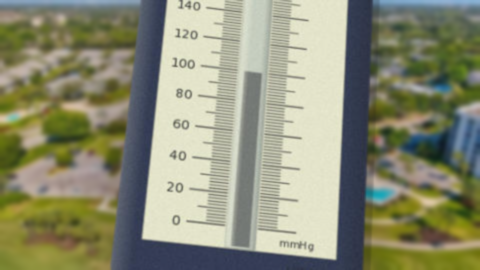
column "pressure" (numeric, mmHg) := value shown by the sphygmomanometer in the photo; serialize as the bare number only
100
